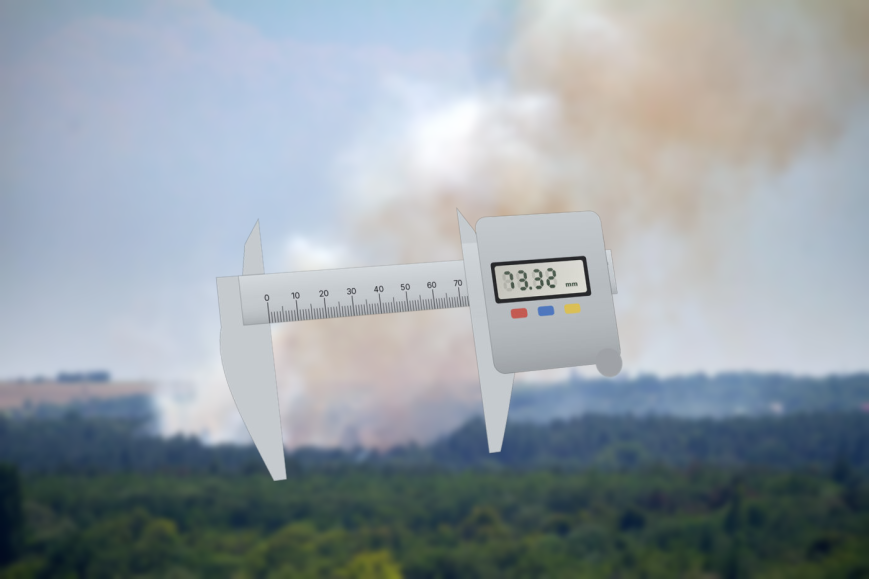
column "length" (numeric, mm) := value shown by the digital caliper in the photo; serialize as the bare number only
73.32
